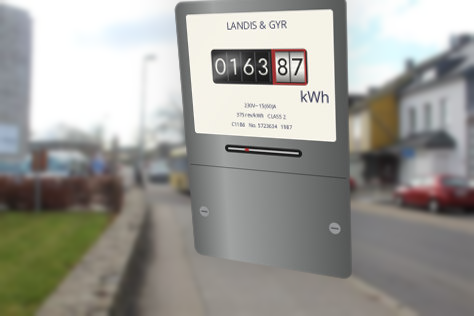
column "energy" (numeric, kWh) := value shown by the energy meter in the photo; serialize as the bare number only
163.87
